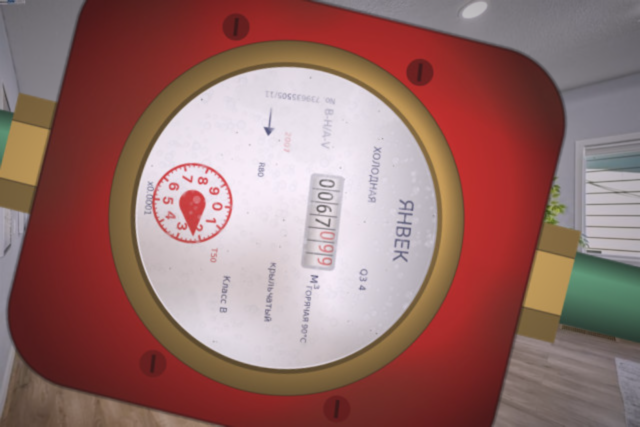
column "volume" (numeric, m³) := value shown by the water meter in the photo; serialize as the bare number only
67.0992
